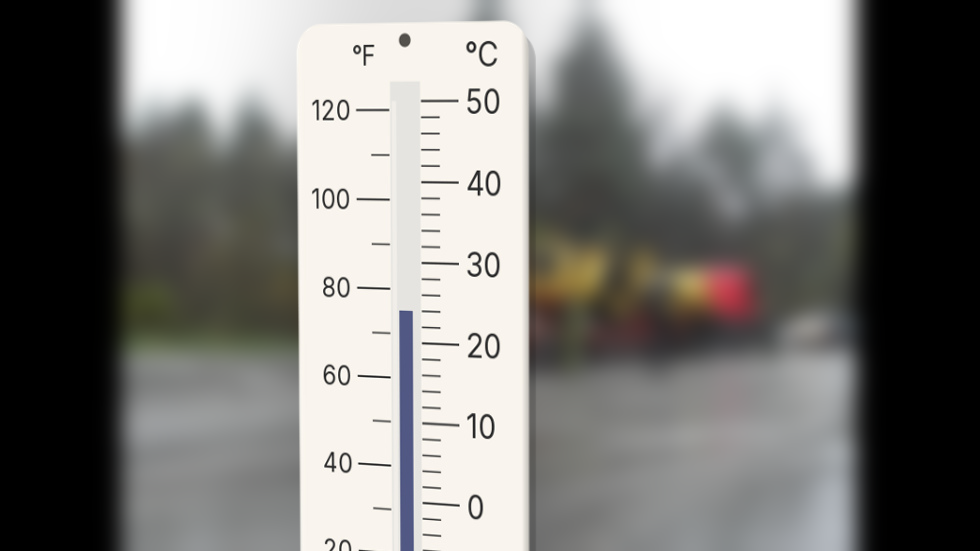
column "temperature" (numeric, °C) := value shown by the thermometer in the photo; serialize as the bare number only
24
